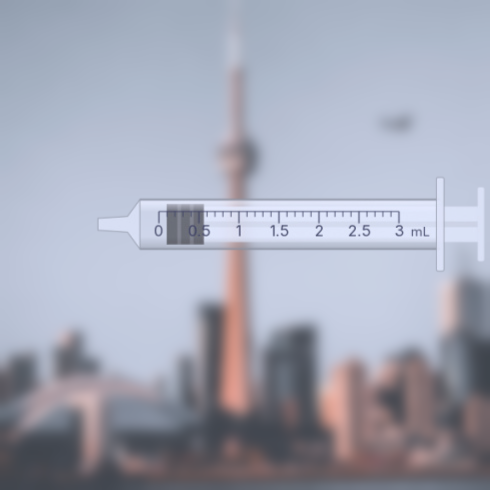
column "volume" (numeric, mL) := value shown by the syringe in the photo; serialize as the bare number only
0.1
